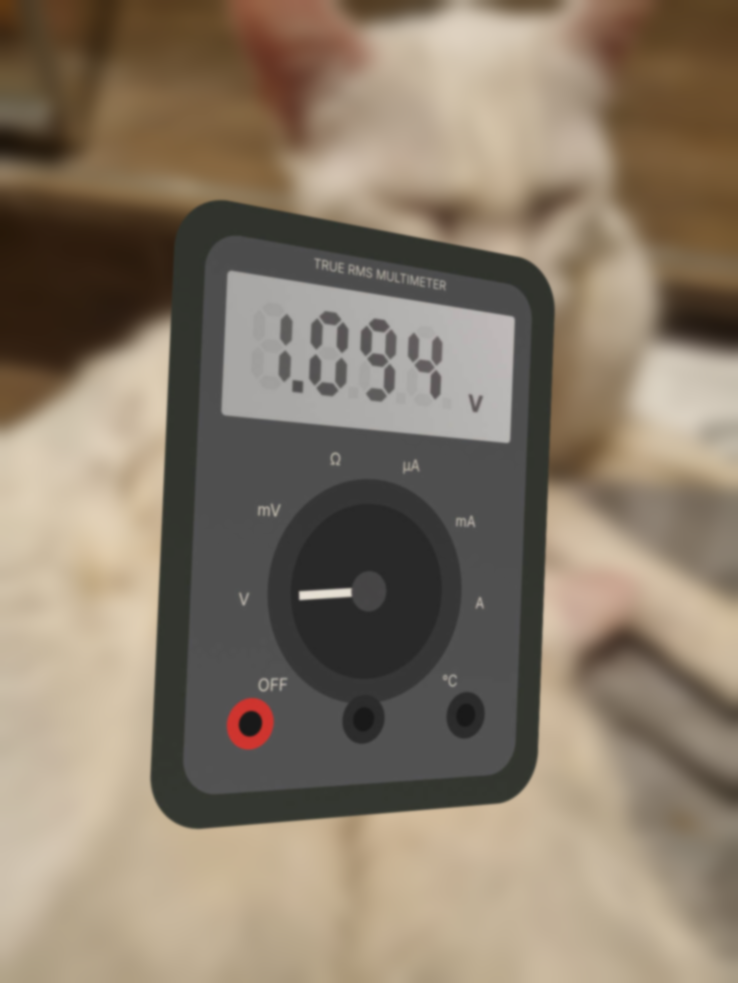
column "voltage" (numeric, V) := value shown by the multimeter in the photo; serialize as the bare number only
1.094
